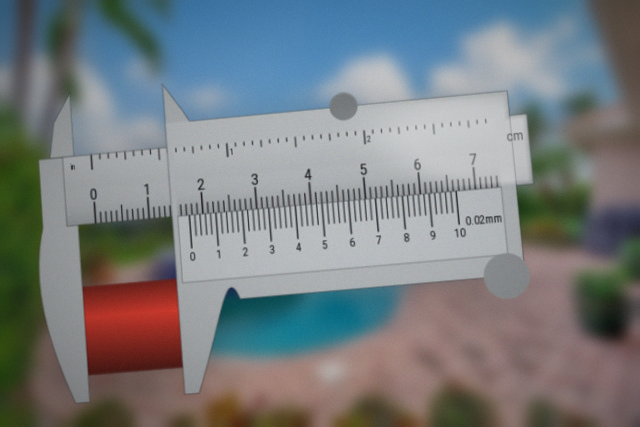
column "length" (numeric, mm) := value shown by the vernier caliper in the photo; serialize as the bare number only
17.5
